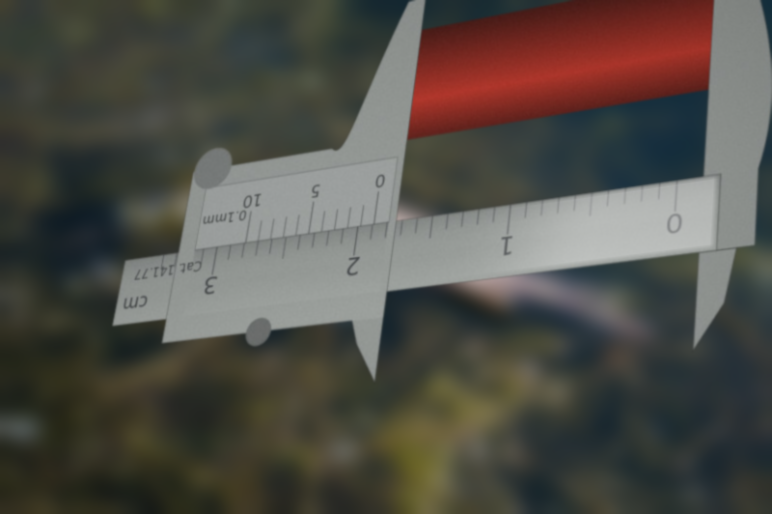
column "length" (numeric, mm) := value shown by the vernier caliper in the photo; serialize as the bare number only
18.9
